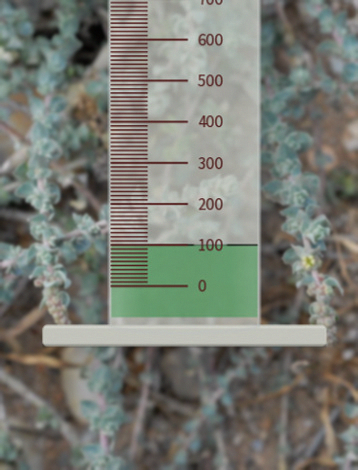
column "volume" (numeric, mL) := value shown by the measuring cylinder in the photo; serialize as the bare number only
100
